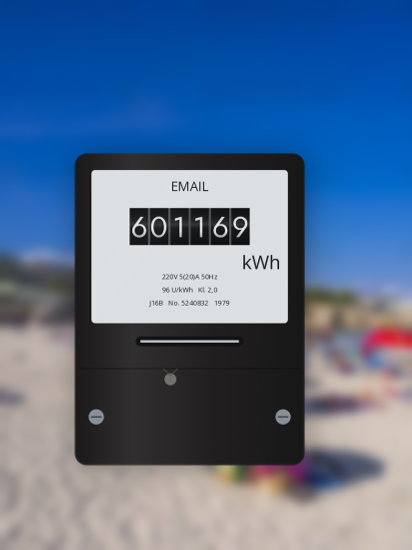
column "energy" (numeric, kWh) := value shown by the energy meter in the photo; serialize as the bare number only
601169
